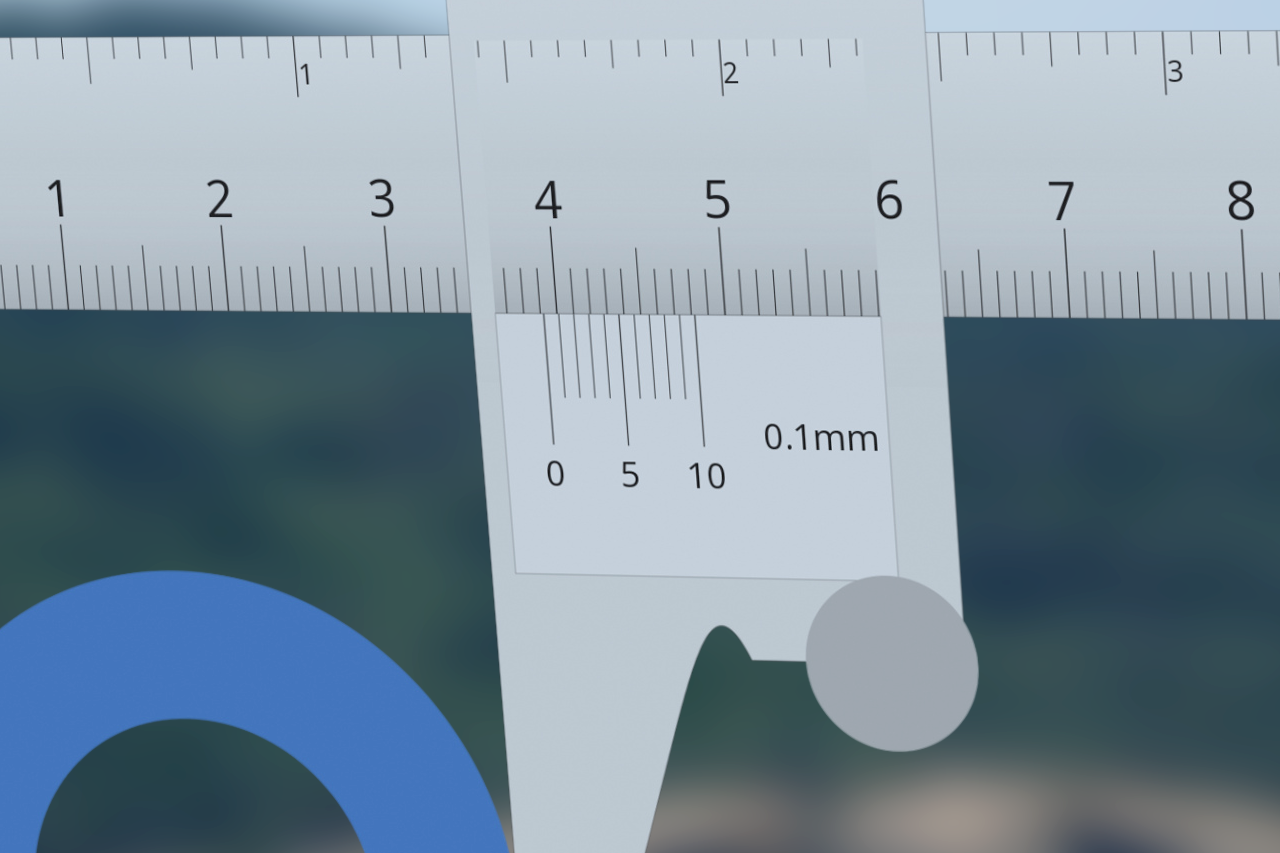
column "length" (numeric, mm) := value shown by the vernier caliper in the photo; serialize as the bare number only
39.2
